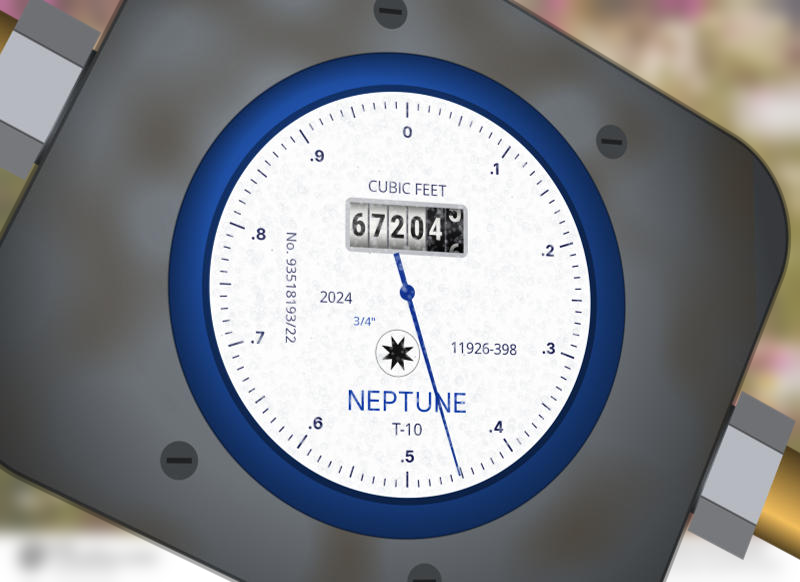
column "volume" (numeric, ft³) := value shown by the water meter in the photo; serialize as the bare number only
672045.45
